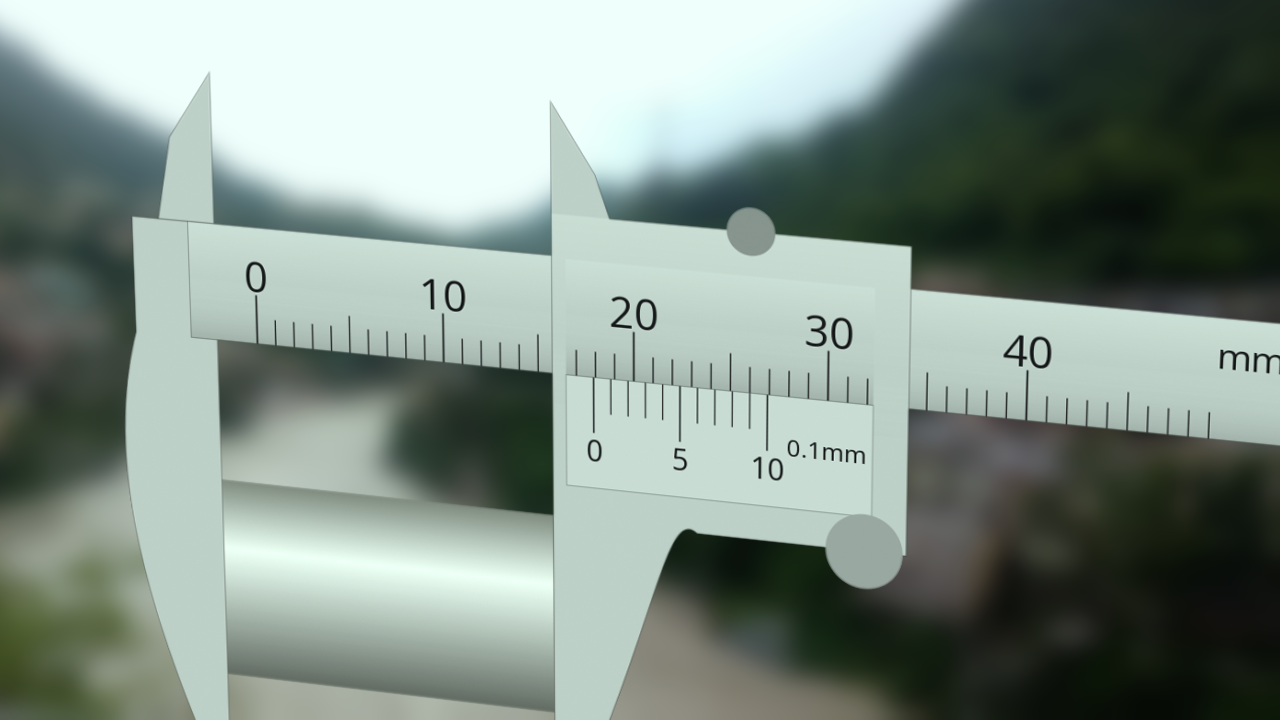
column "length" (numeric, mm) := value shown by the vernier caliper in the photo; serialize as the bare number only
17.9
